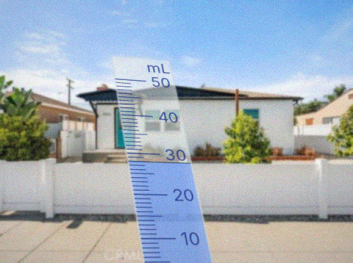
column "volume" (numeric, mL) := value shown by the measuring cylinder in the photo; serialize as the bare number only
28
